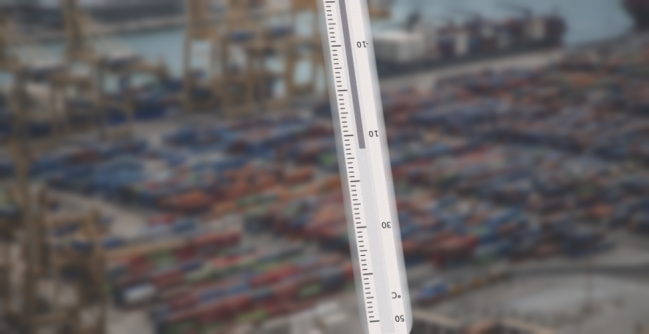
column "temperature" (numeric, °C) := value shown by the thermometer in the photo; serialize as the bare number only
13
